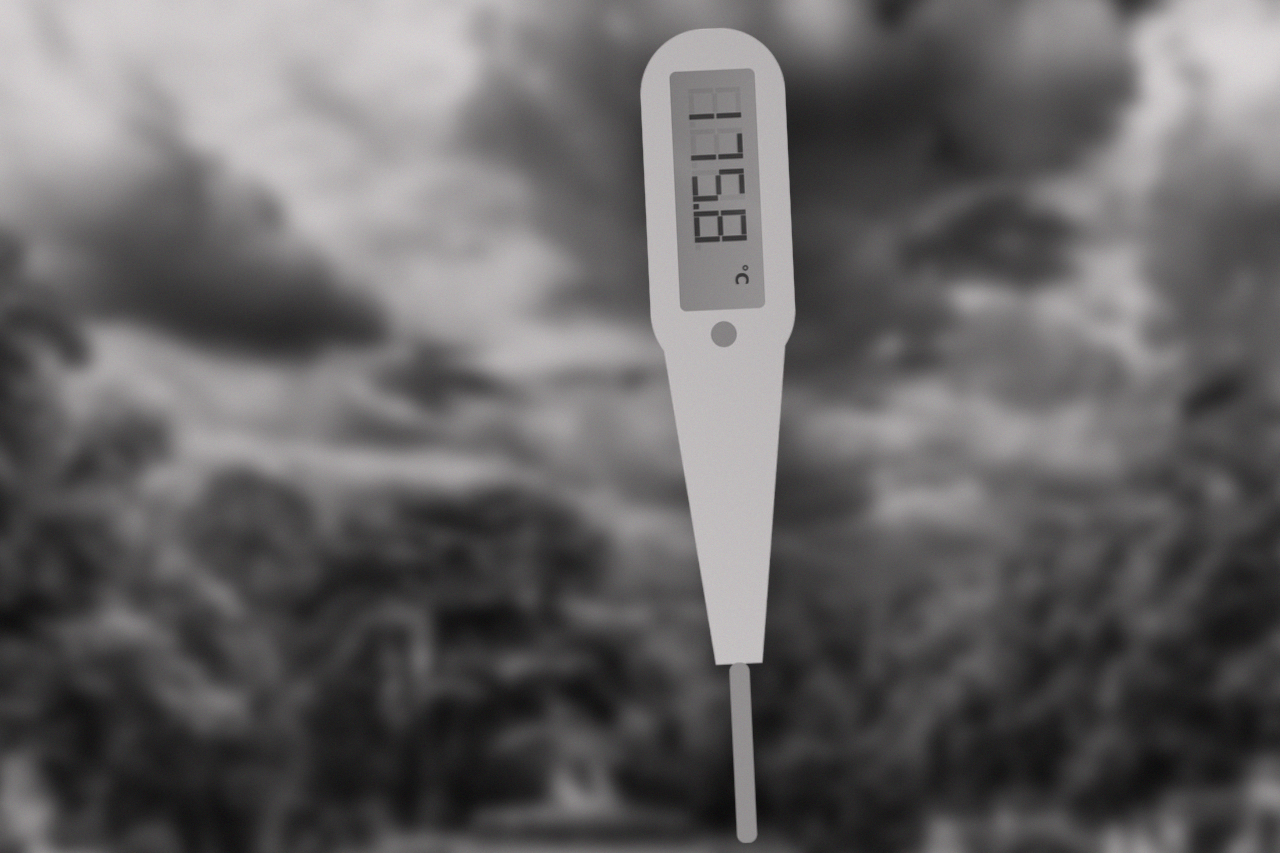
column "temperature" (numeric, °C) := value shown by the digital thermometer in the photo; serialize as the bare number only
175.8
